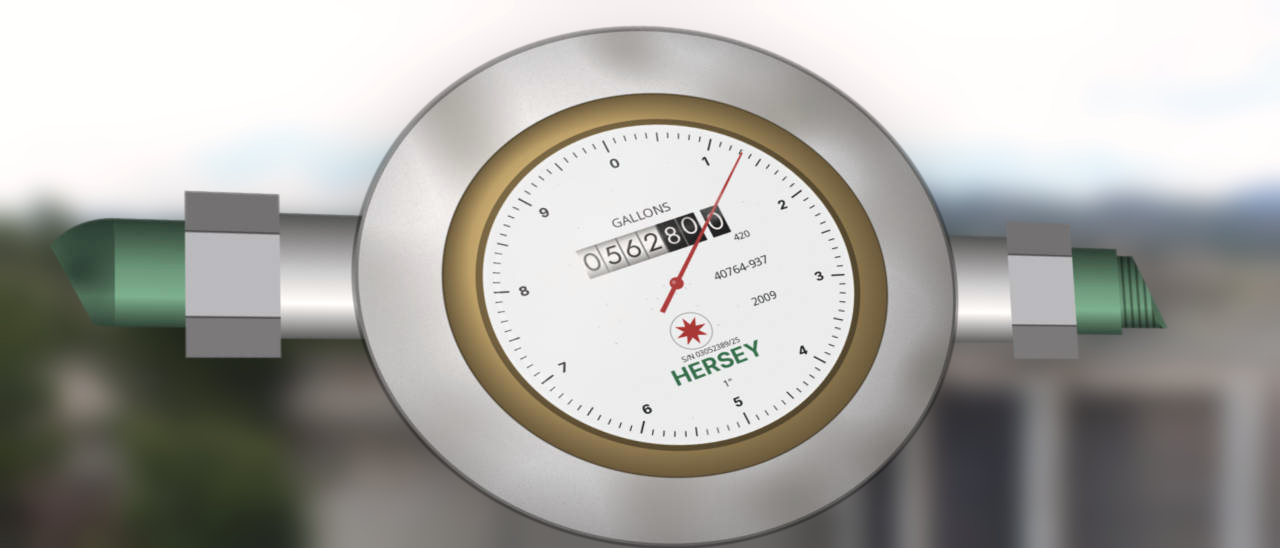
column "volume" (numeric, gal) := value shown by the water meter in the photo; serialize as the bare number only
562801.3
